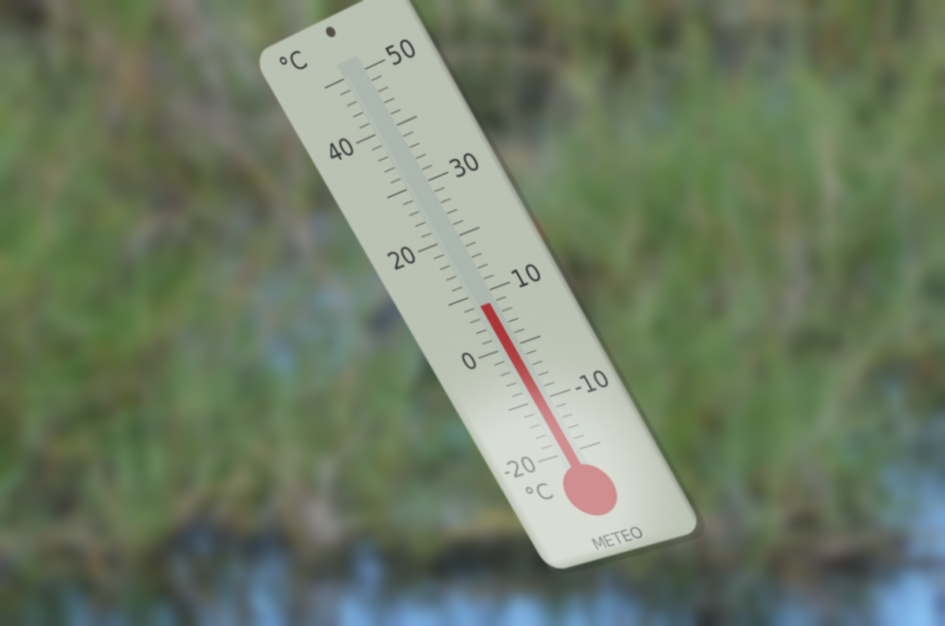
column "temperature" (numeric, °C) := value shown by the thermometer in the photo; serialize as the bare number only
8
